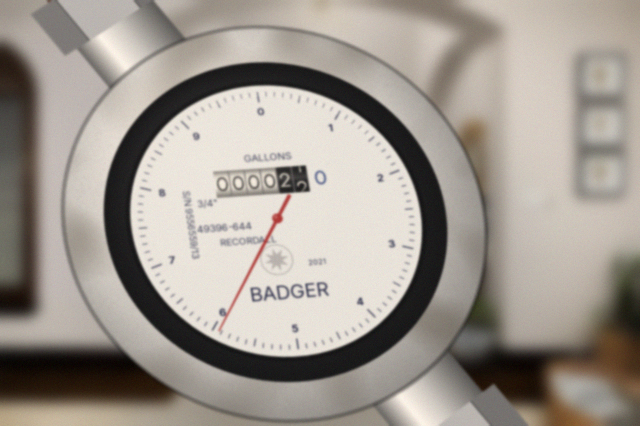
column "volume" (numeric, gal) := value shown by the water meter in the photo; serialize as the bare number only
215.9
